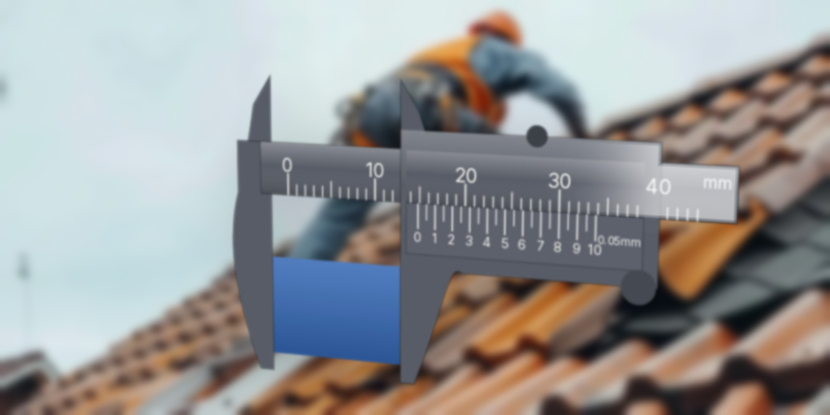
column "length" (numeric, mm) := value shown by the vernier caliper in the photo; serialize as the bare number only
14.8
